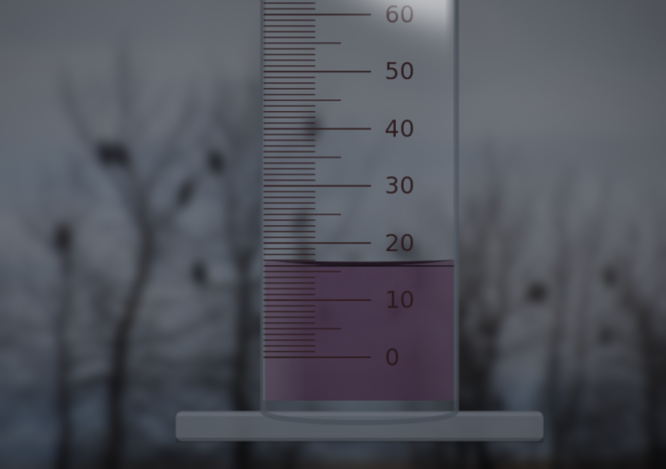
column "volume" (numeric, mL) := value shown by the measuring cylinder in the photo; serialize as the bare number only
16
